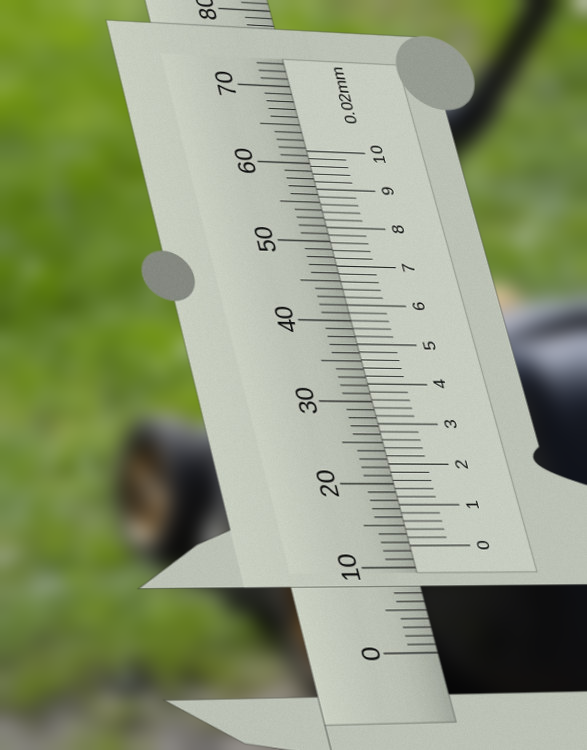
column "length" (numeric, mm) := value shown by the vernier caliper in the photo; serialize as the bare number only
12.6
